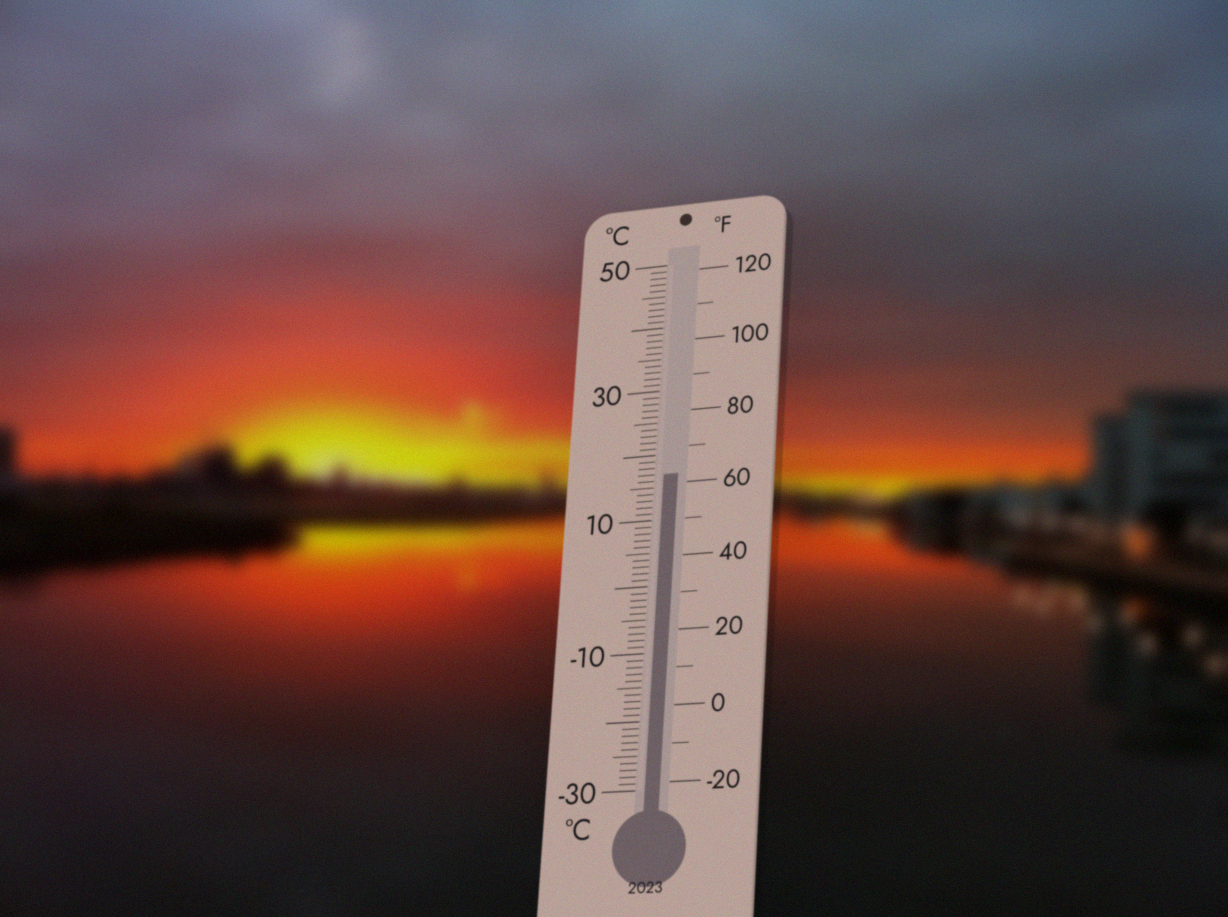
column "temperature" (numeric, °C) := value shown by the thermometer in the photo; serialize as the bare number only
17
